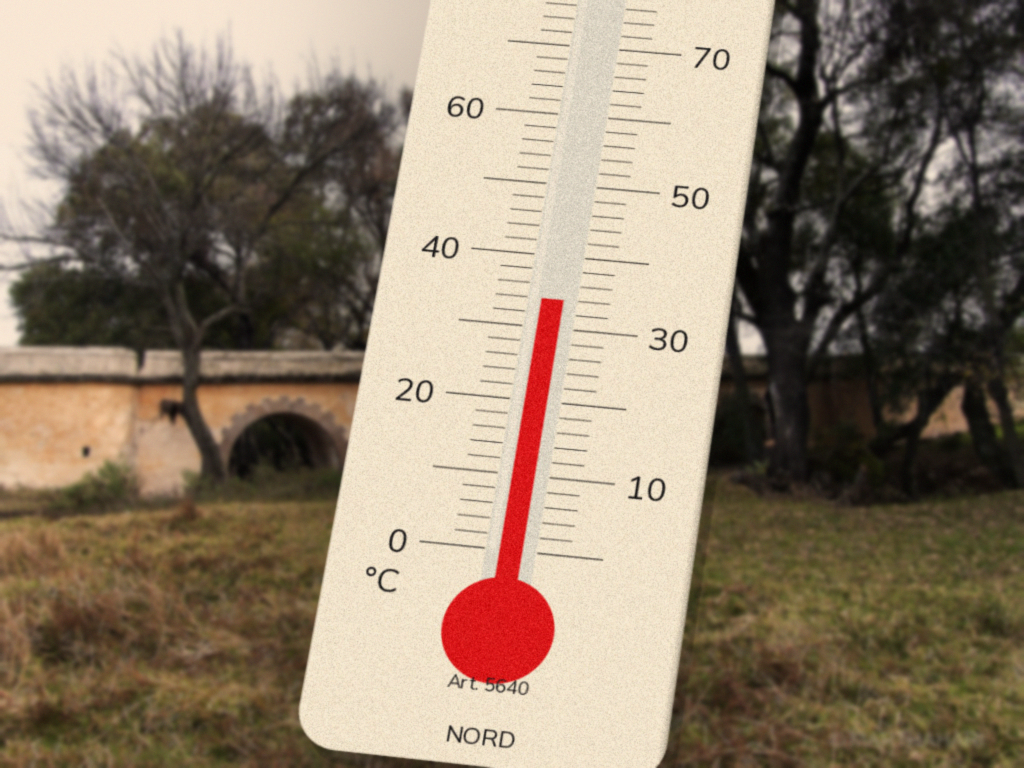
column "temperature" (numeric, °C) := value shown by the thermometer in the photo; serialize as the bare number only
34
